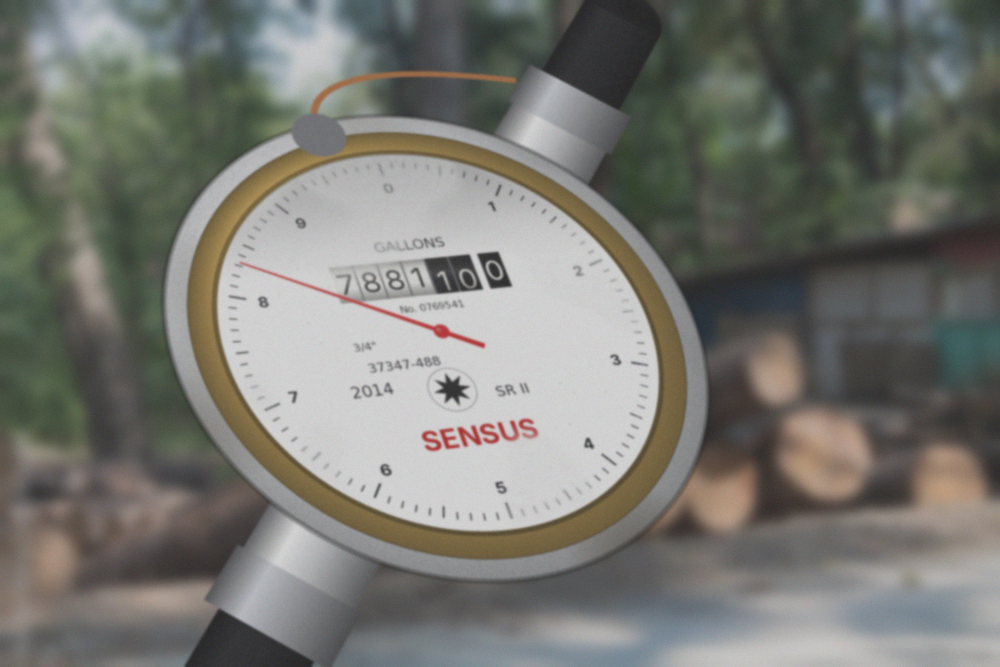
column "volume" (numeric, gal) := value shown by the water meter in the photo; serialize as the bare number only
7881098.3
